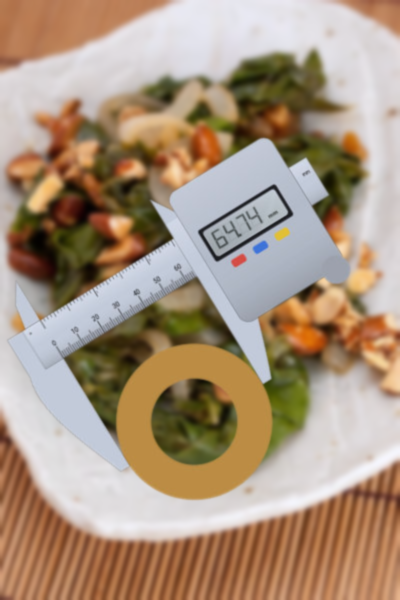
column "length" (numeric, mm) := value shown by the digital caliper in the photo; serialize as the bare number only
64.74
